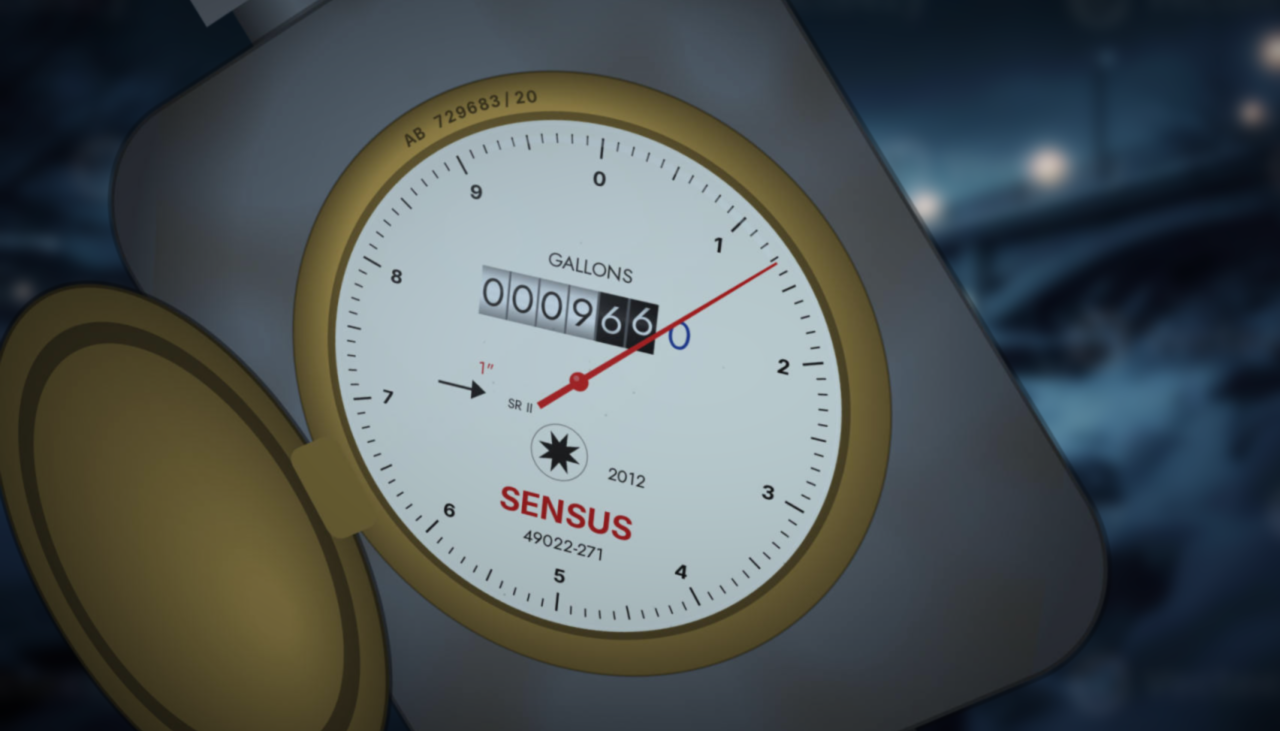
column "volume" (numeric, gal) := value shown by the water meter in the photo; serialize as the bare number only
9661.3
